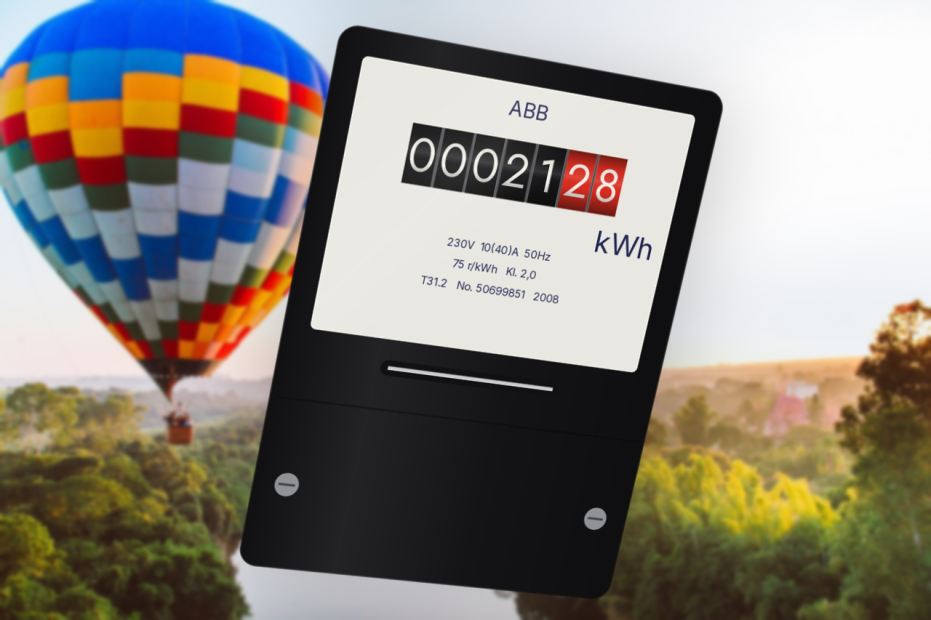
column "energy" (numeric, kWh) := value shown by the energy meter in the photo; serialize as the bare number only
21.28
